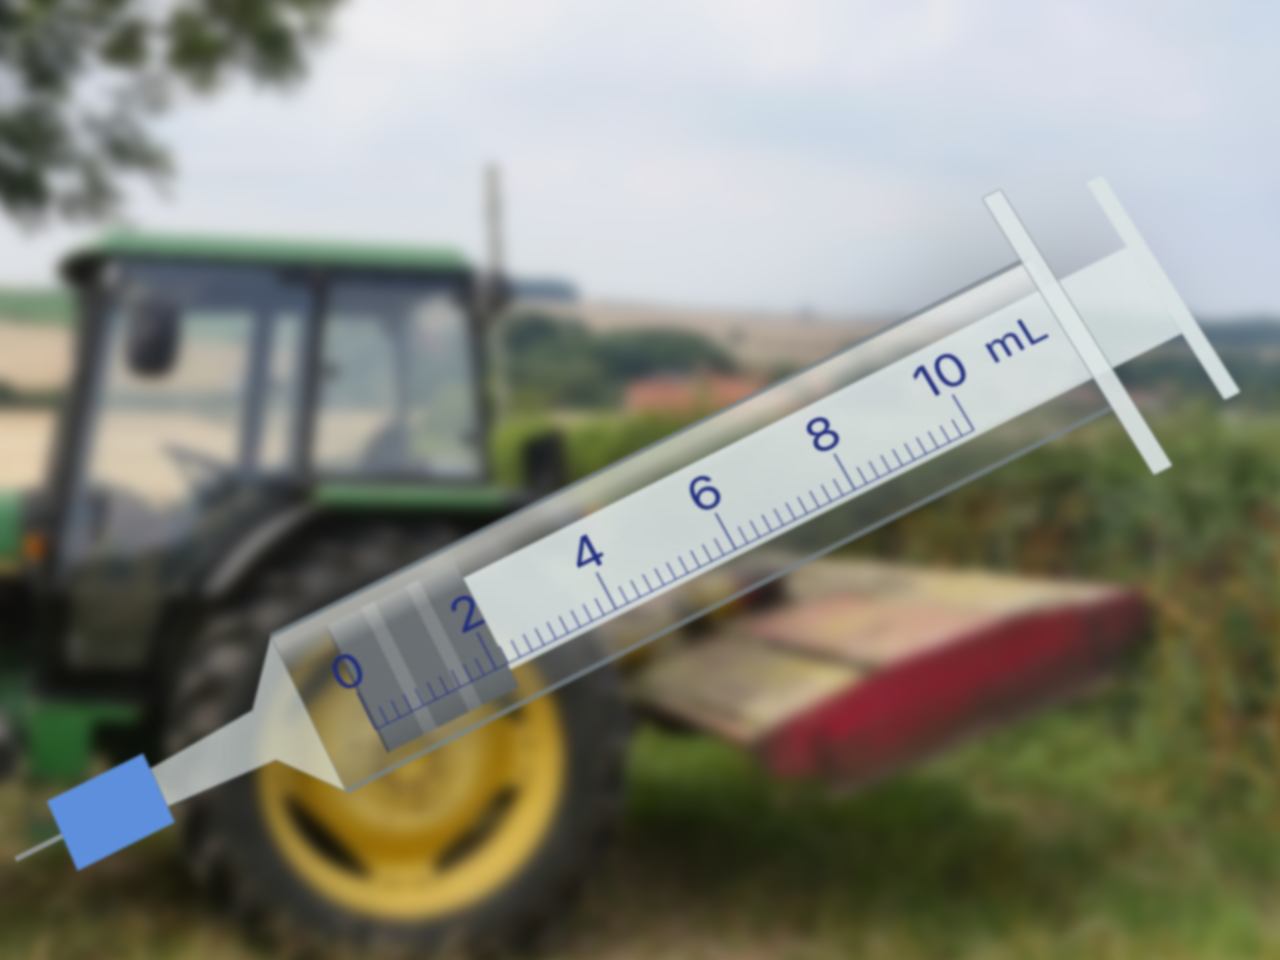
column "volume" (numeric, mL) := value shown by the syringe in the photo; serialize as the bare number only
0
